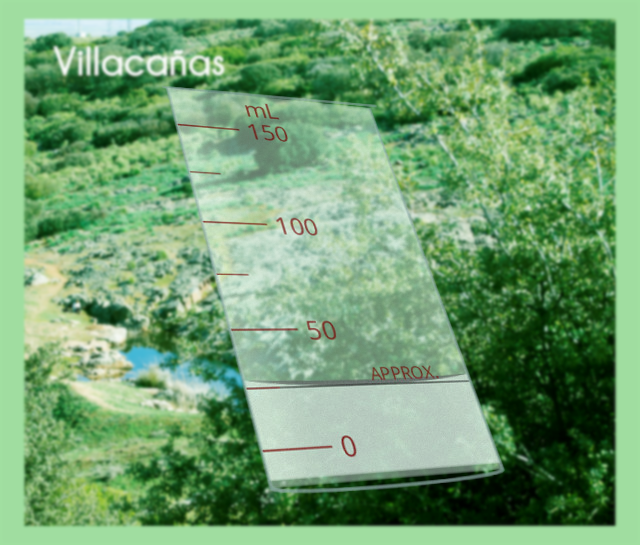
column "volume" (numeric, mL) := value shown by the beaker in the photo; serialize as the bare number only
25
